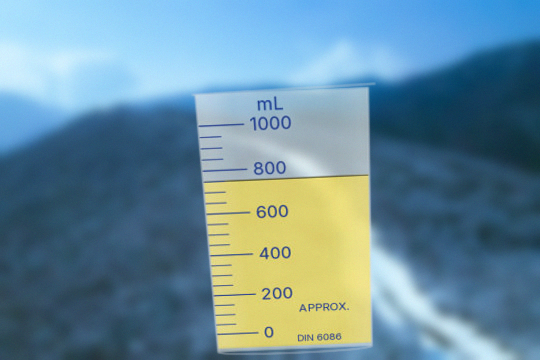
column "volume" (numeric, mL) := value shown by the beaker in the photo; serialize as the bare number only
750
